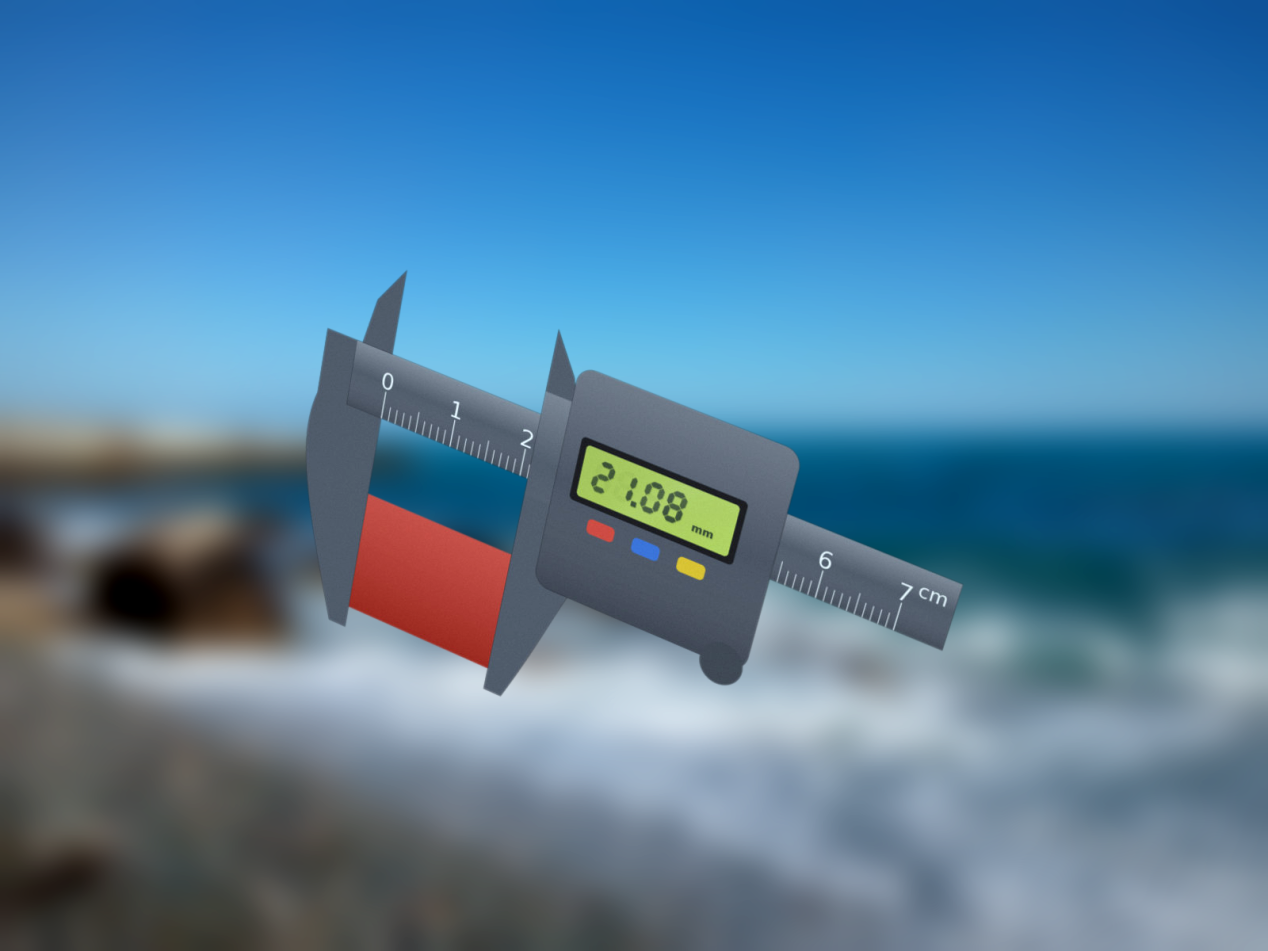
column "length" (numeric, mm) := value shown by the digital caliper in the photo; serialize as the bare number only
21.08
